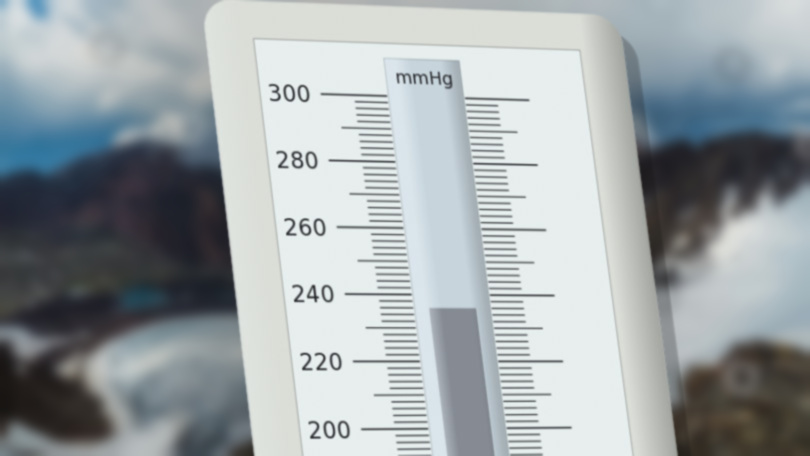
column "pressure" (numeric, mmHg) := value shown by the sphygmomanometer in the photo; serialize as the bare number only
236
